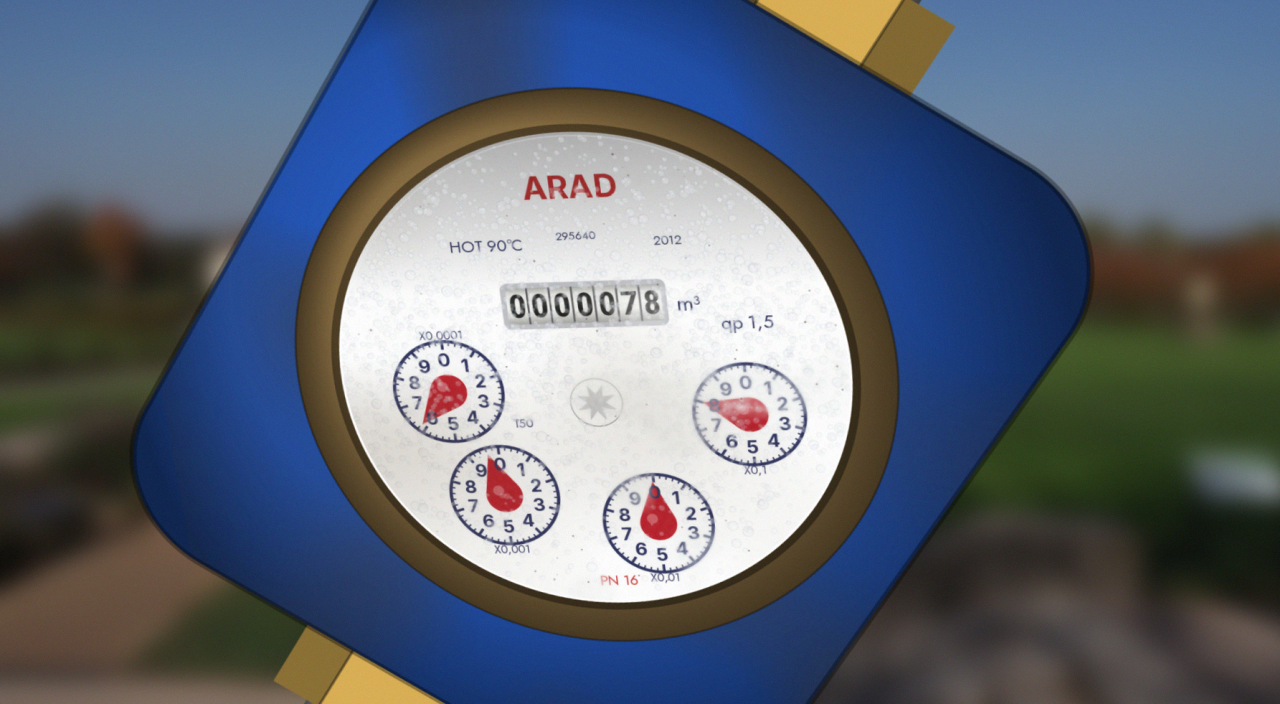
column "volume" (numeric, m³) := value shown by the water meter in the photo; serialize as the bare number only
78.7996
